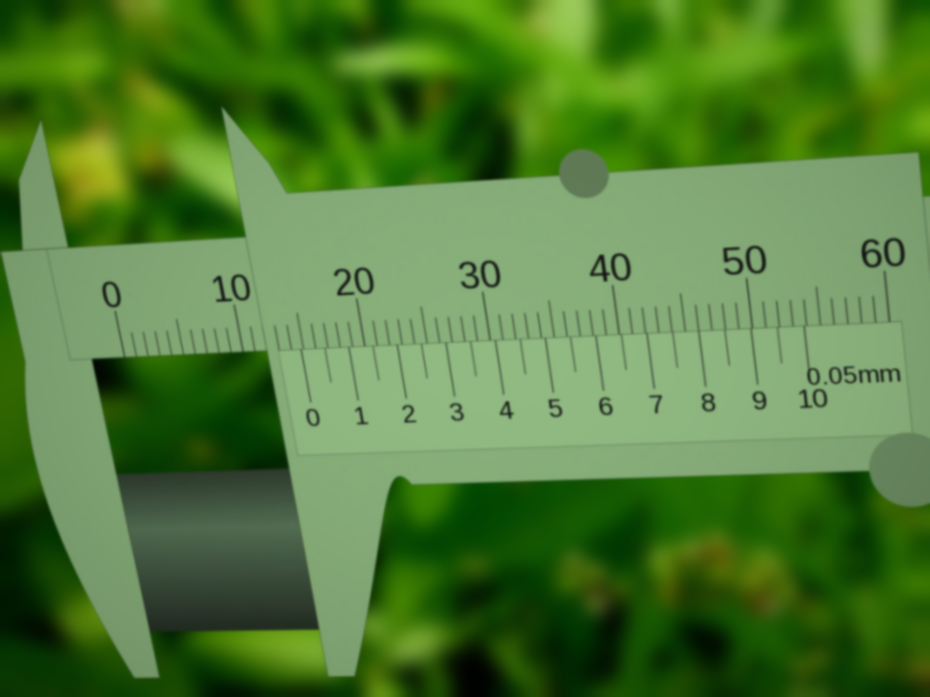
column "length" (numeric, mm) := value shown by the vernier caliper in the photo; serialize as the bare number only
14.8
